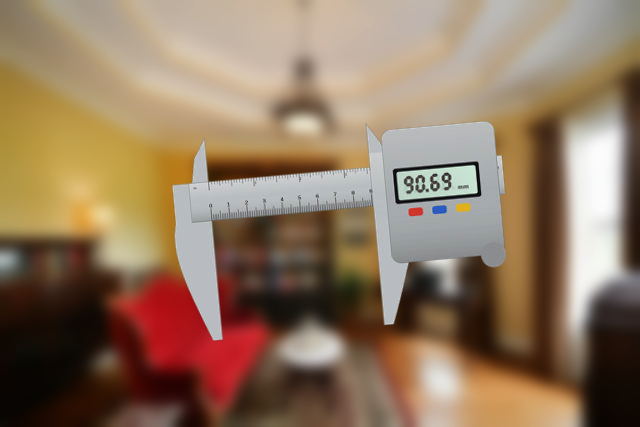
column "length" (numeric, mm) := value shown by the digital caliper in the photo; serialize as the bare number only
90.69
